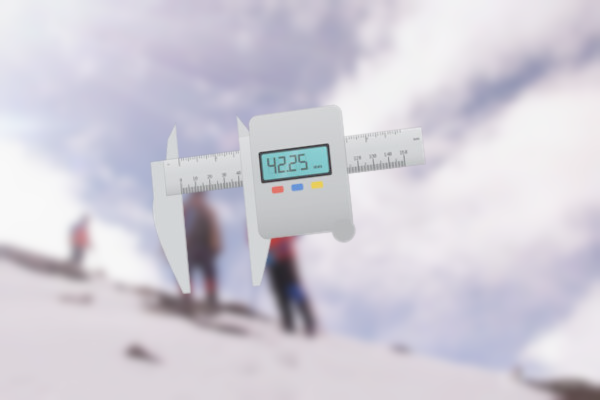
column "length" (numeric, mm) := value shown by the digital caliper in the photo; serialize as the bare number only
42.25
